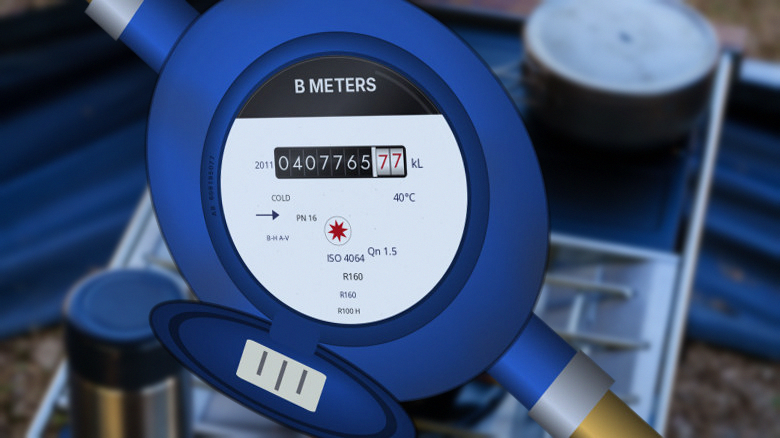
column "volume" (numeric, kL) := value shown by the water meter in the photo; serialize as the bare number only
407765.77
